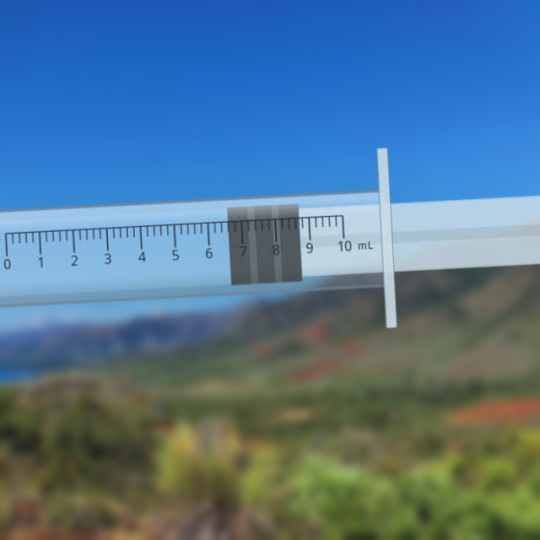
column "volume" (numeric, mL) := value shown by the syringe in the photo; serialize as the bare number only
6.6
